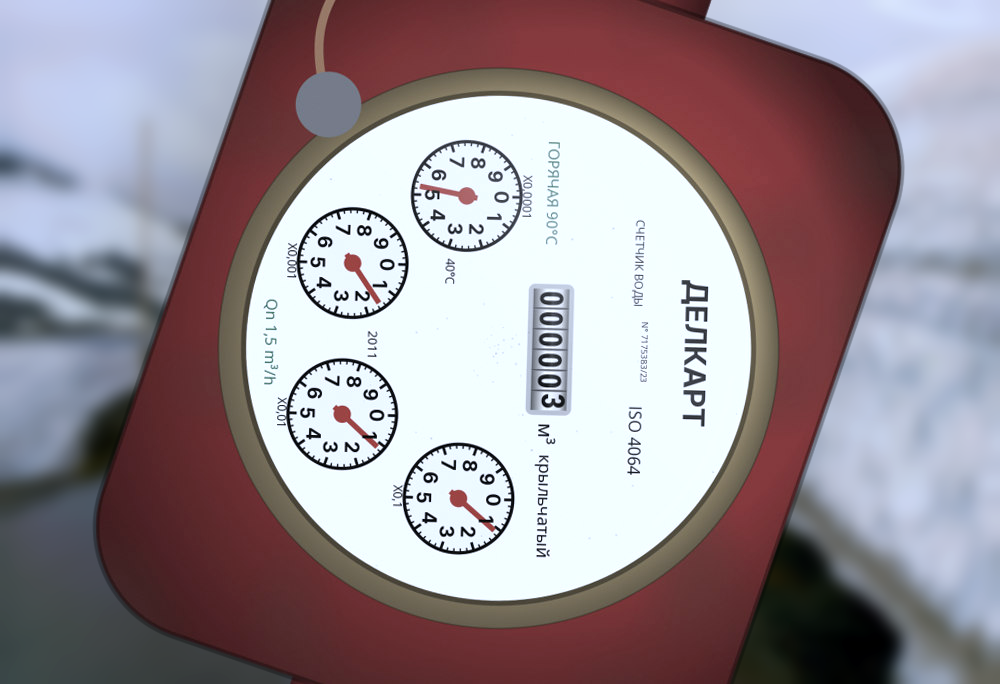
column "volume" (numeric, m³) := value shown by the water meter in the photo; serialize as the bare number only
3.1115
